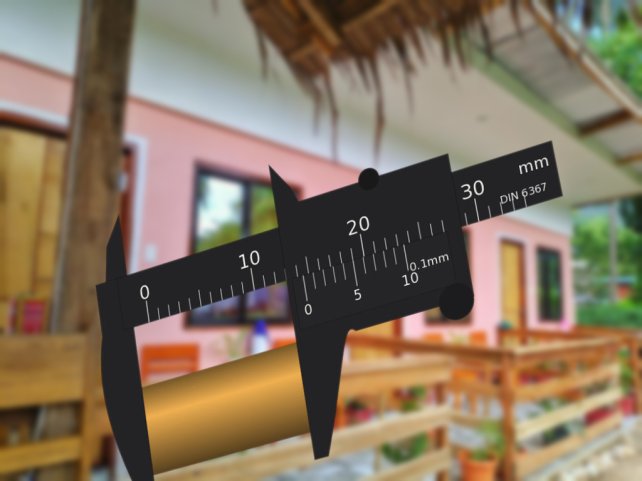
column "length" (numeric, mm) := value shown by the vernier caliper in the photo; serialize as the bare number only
14.5
